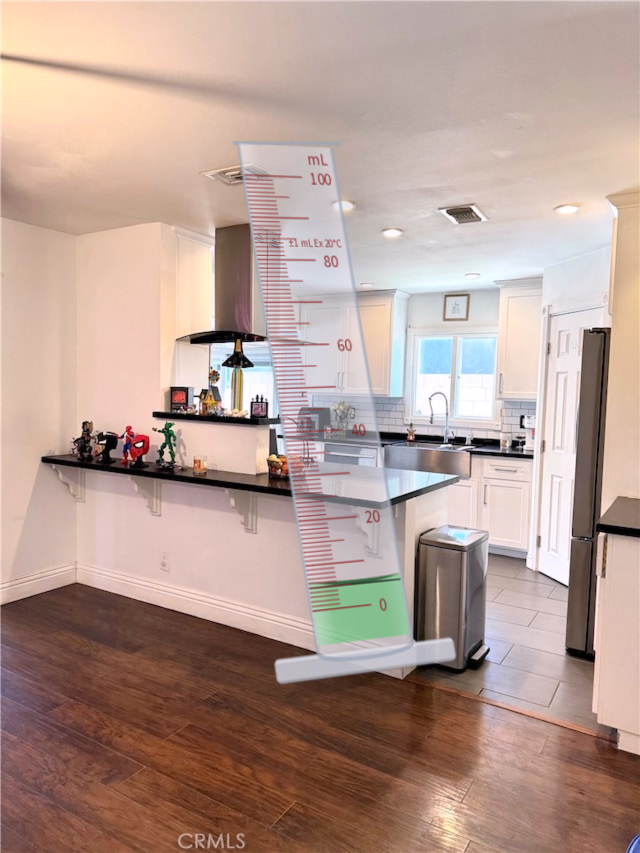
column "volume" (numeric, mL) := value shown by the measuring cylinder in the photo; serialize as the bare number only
5
